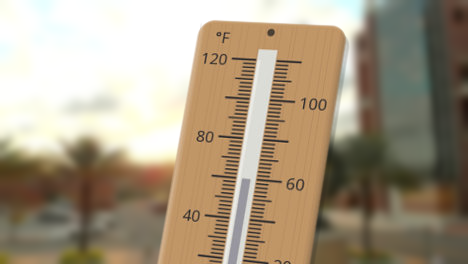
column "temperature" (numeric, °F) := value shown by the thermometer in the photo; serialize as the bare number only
60
